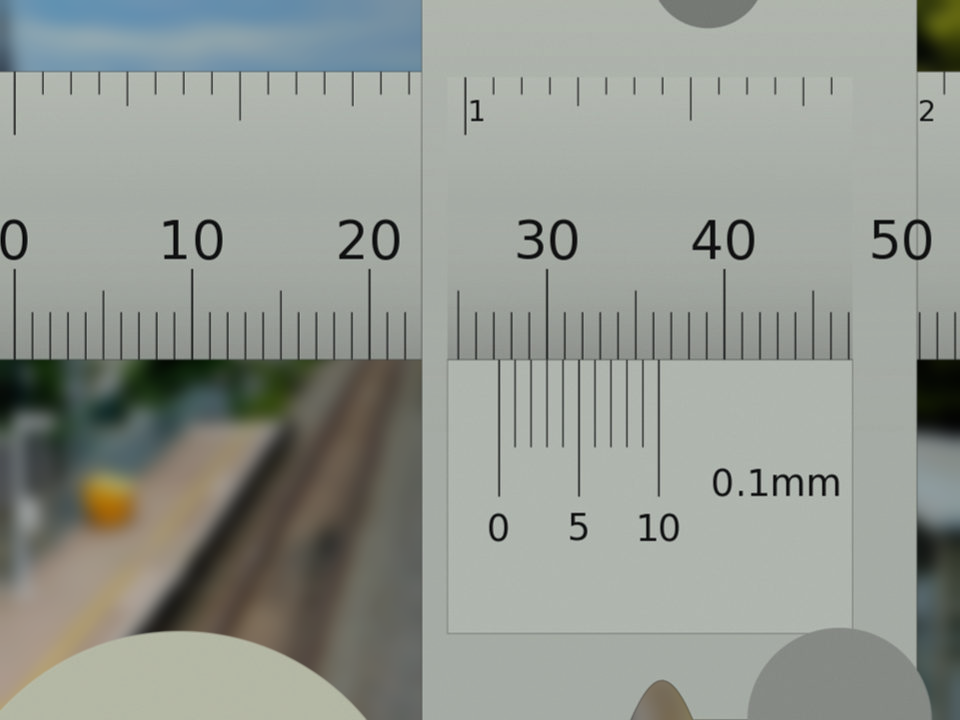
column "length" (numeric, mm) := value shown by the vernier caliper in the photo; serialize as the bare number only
27.3
